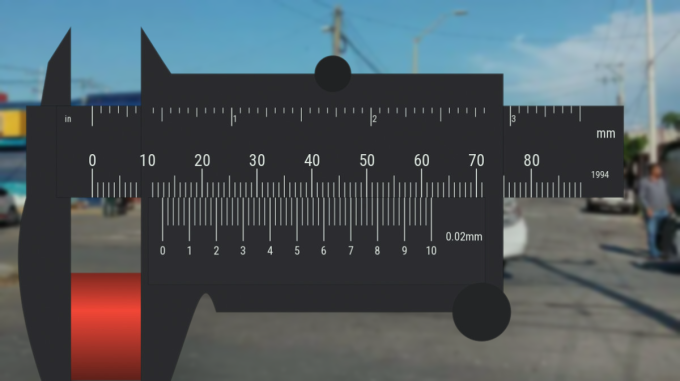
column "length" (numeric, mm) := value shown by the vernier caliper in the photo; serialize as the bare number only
12.8
